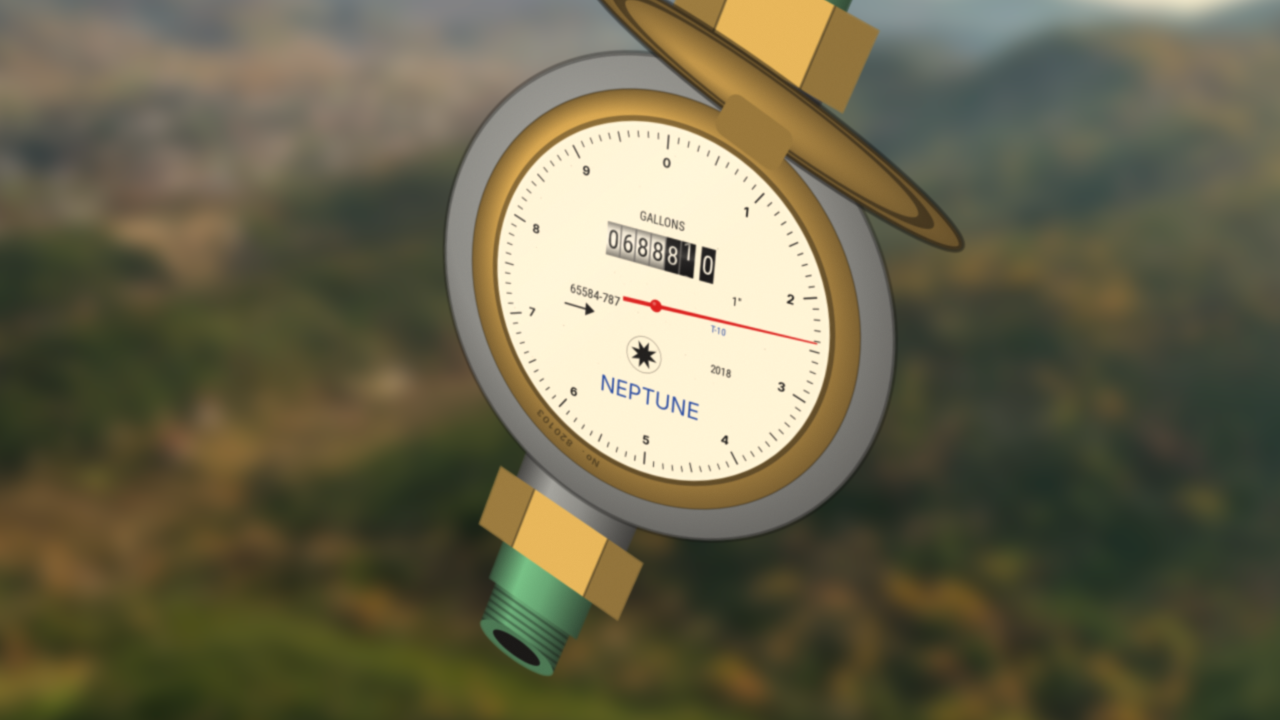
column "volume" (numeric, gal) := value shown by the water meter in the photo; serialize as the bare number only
688812.4
